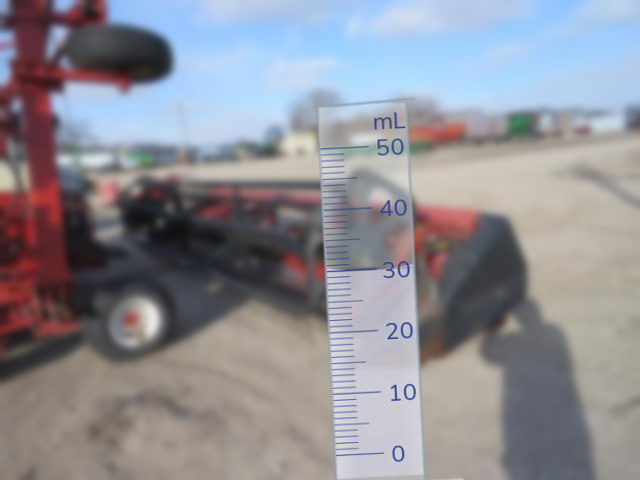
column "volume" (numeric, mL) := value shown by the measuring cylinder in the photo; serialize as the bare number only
30
